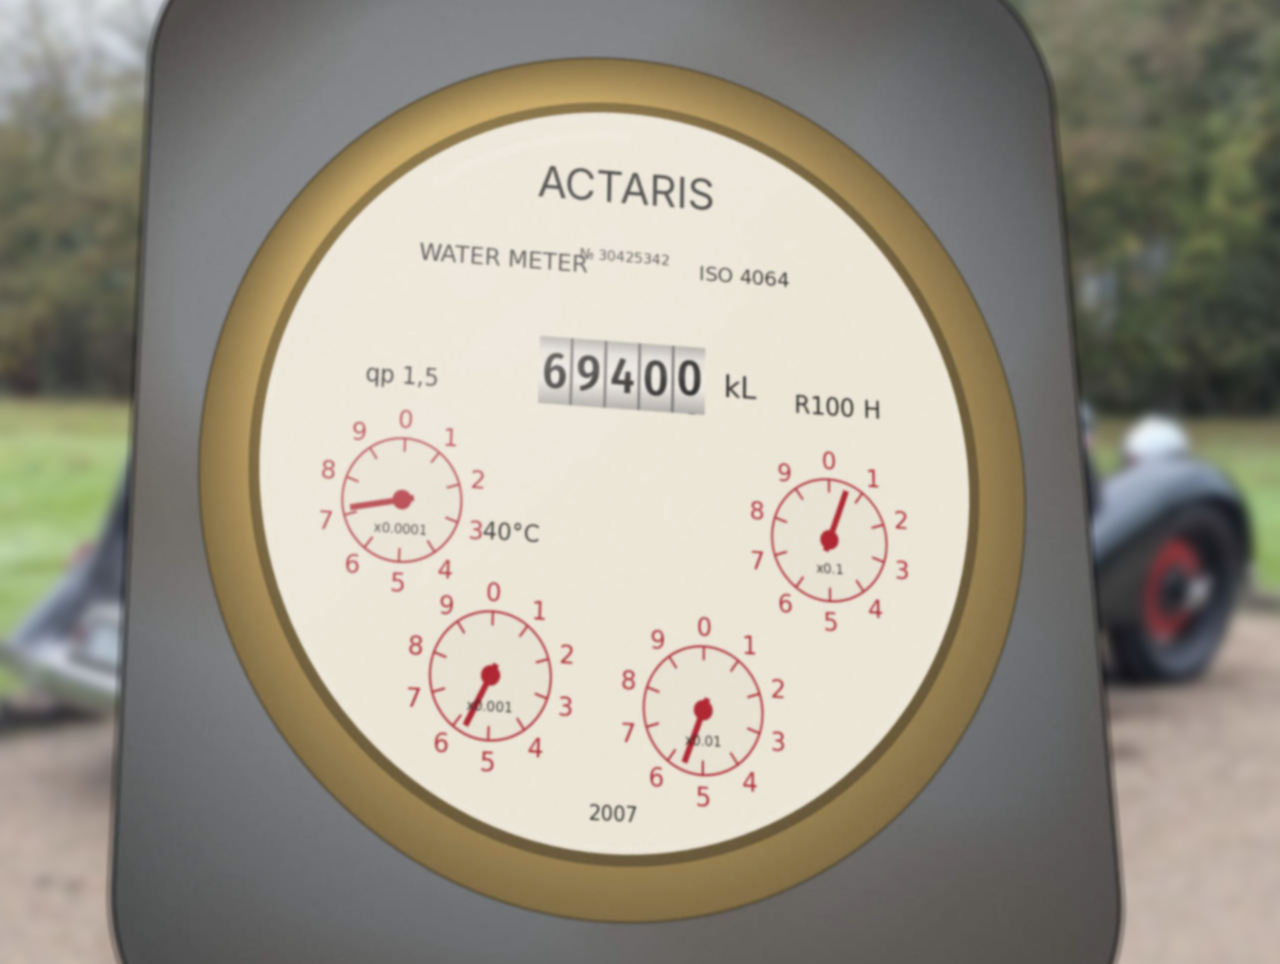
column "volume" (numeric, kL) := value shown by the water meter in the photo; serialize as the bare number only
69400.0557
